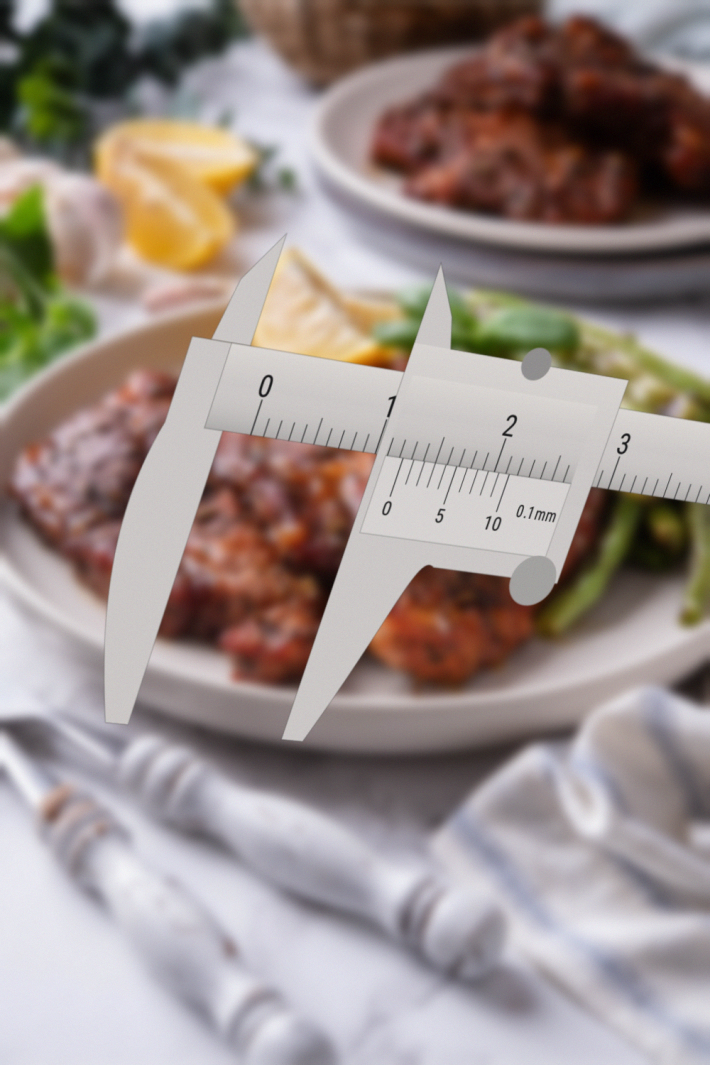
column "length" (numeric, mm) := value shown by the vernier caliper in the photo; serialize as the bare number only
12.3
